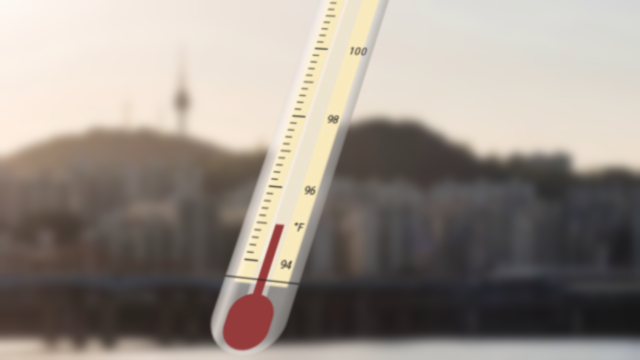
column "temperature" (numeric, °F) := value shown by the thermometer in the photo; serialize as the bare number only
95
